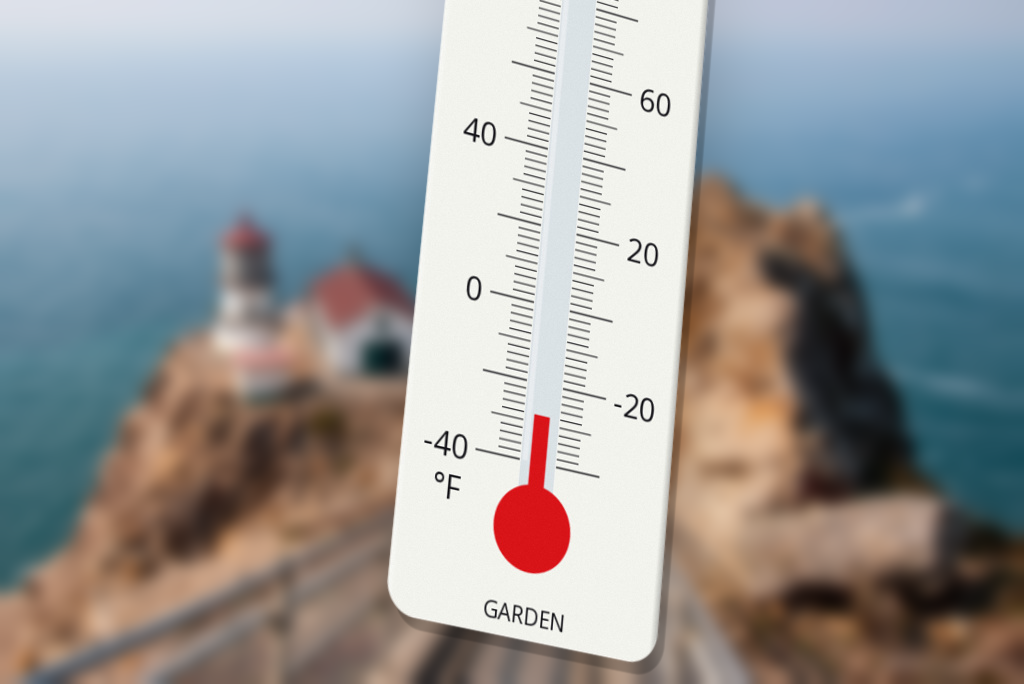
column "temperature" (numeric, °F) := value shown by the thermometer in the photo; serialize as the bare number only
-28
